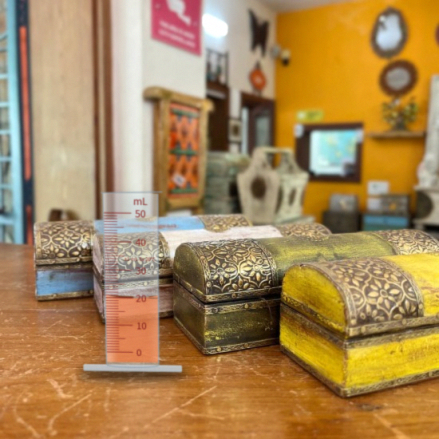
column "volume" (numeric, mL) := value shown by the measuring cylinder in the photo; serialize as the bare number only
20
